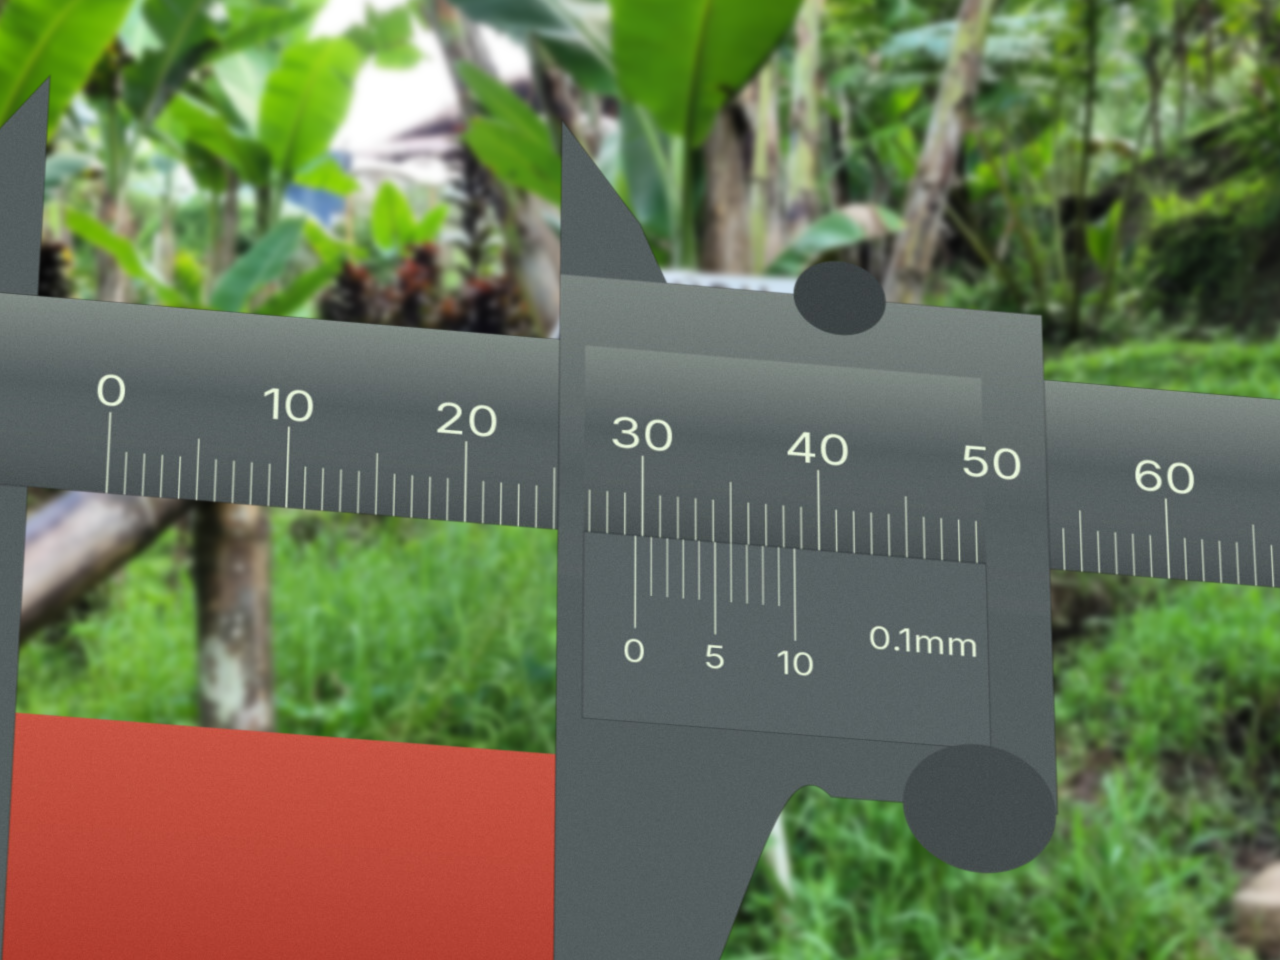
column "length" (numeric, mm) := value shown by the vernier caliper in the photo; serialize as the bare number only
29.6
